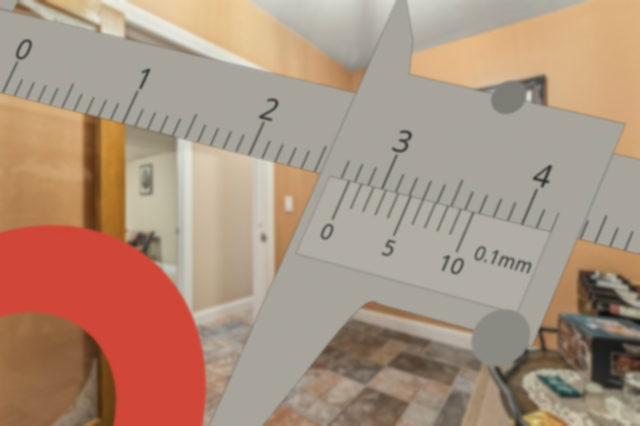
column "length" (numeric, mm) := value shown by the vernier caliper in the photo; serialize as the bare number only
27.6
